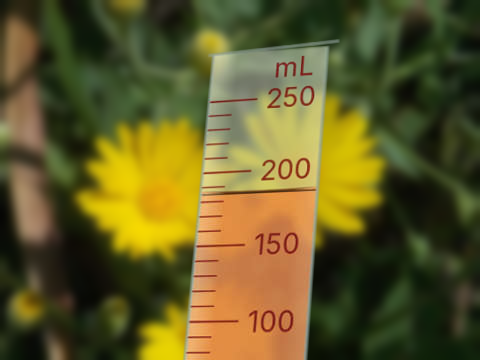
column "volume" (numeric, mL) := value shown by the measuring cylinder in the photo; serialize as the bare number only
185
